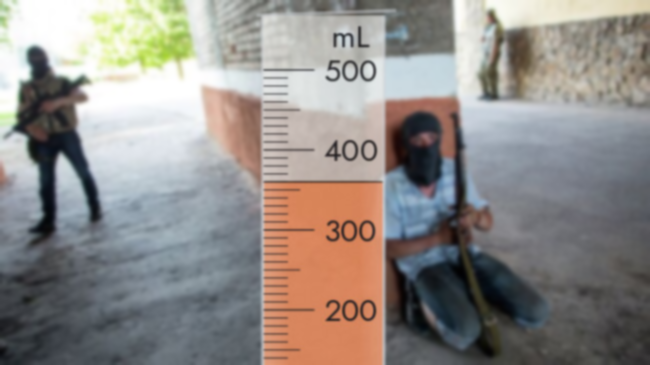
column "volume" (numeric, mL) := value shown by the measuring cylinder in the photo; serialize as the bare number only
360
